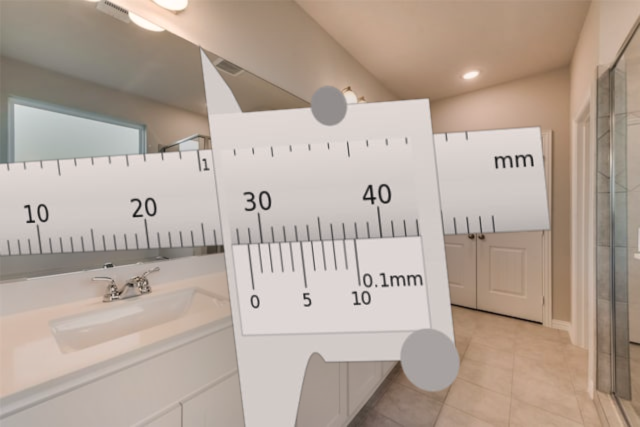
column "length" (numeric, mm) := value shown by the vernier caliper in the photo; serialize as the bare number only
28.8
